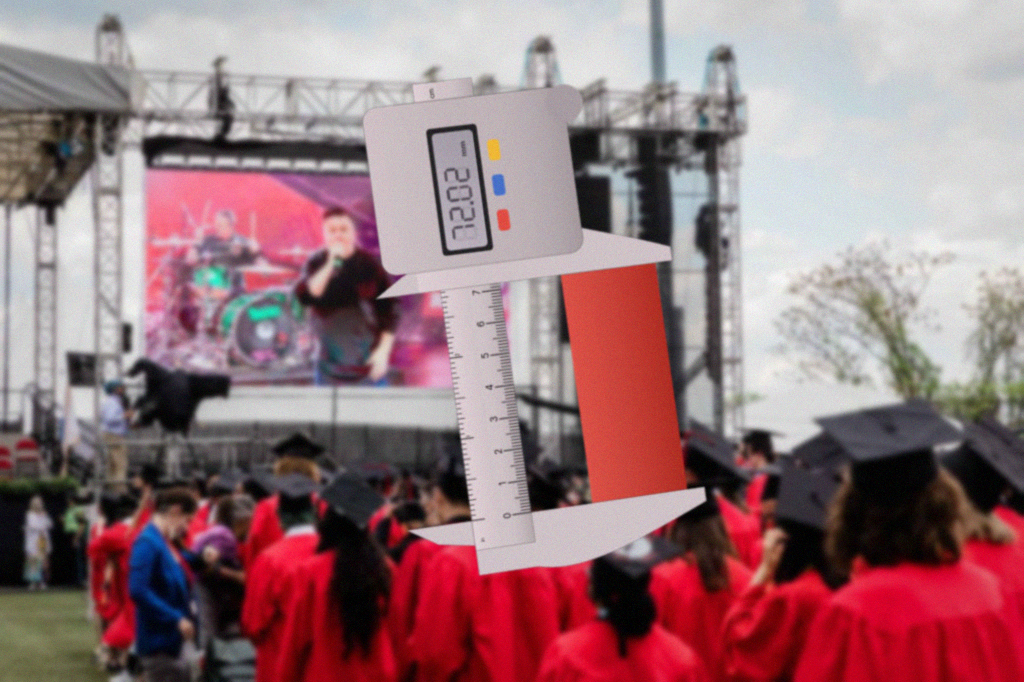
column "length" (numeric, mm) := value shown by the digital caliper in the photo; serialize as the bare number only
72.02
